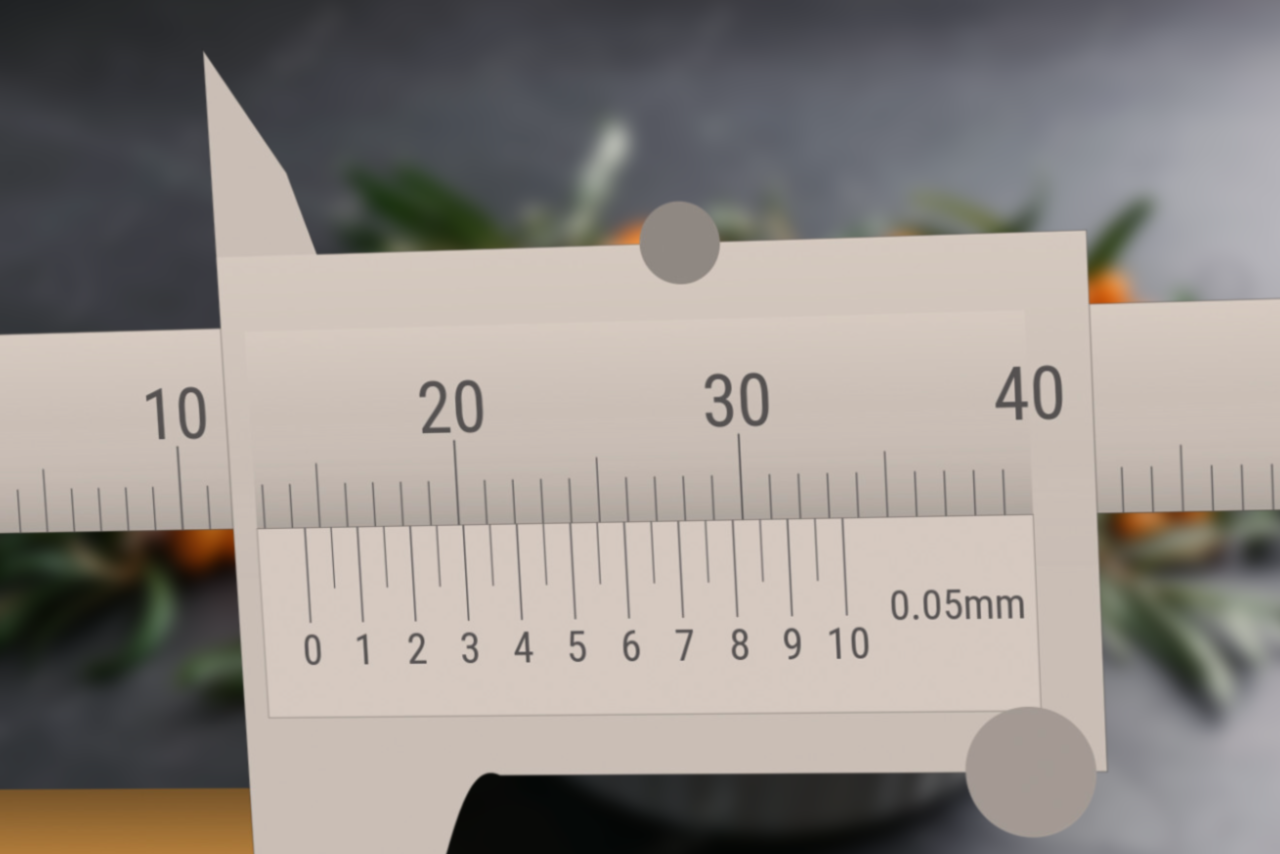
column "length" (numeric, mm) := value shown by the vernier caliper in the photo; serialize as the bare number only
14.45
